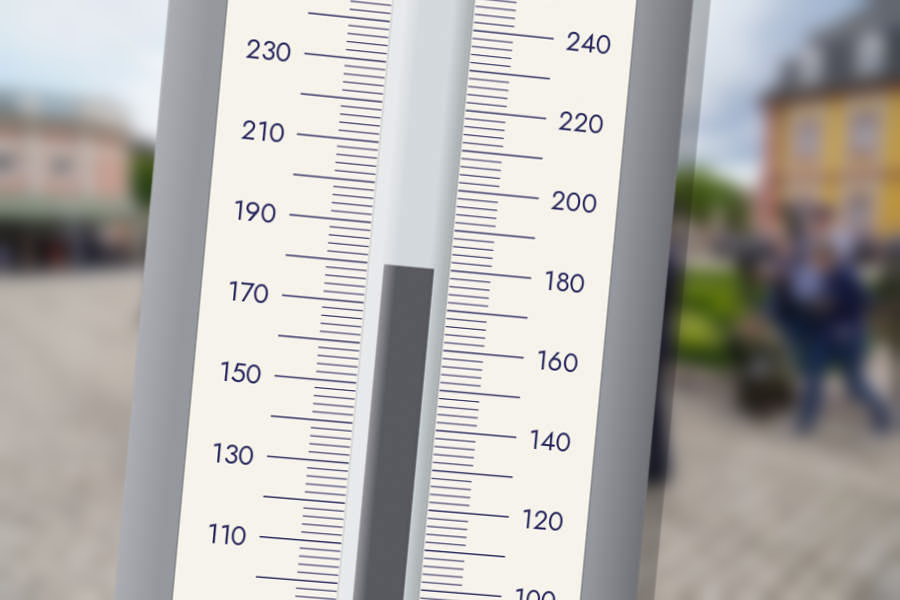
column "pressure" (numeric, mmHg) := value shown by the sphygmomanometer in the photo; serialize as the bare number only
180
